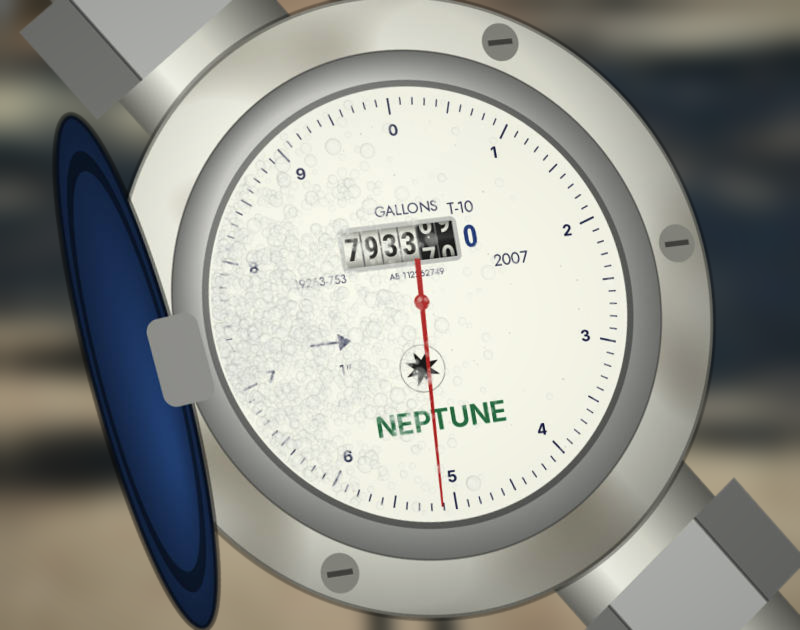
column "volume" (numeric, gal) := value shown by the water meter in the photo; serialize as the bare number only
7933695.1
